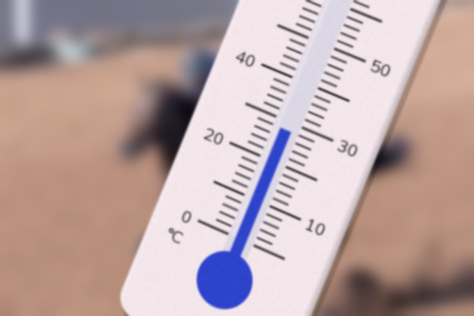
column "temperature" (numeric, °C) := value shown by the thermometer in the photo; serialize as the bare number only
28
